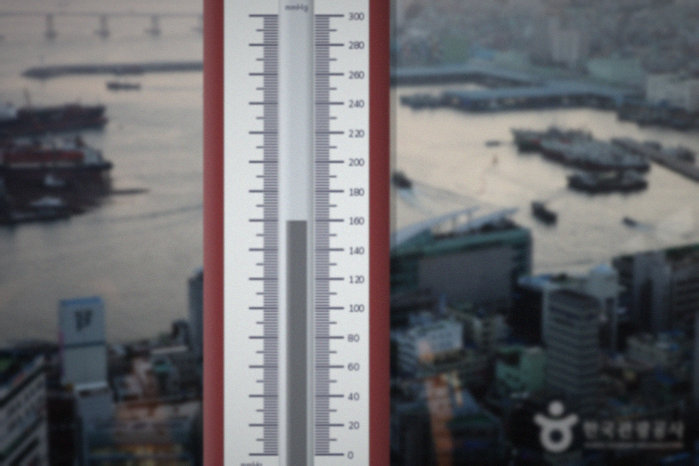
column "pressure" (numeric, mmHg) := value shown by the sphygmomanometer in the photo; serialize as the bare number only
160
